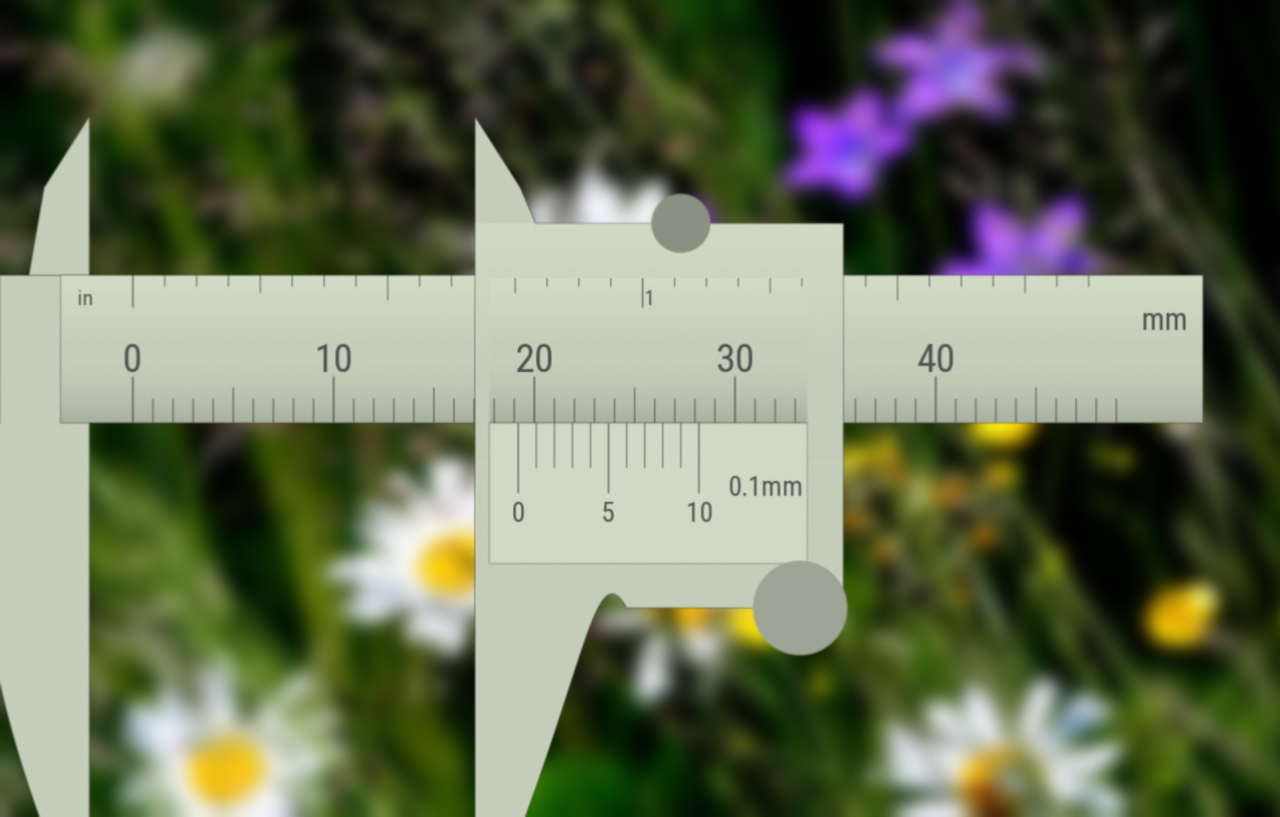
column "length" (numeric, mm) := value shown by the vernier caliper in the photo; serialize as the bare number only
19.2
